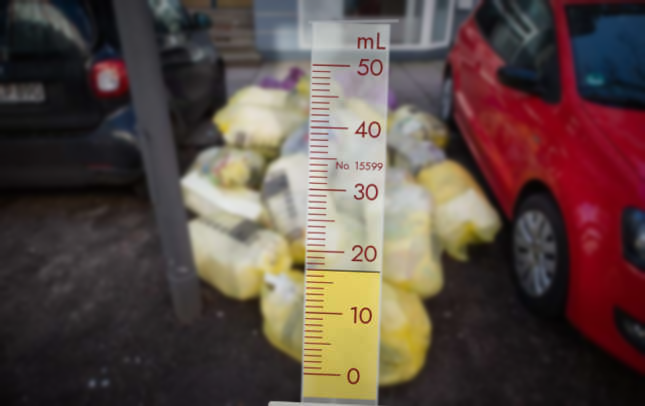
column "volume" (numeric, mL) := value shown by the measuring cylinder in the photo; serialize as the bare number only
17
